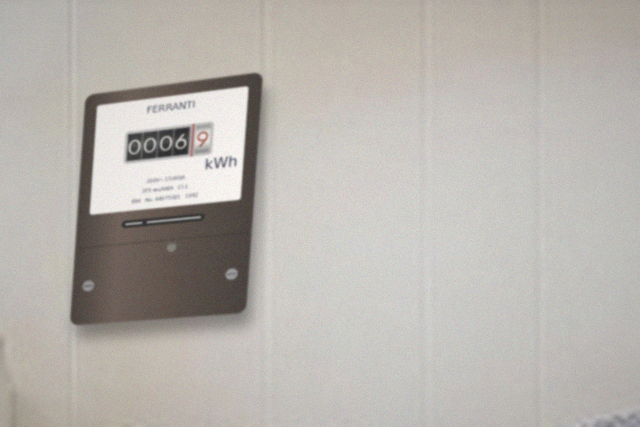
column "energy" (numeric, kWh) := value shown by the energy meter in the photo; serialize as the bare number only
6.9
